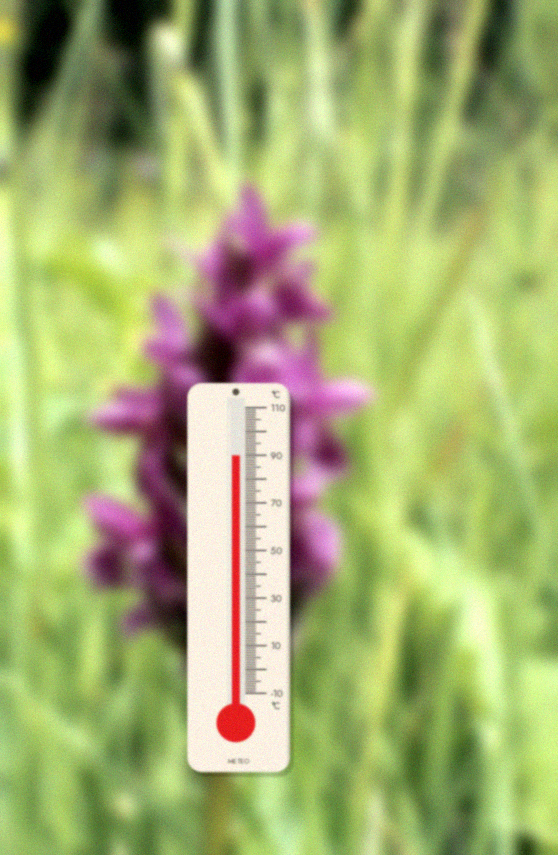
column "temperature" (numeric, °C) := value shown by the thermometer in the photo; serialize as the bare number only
90
